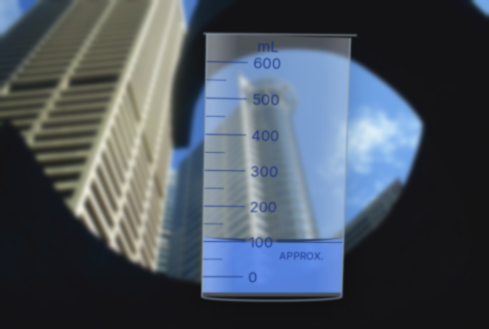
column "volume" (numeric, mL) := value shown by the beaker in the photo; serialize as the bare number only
100
